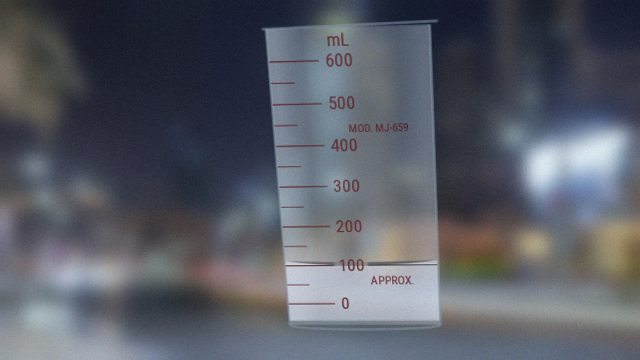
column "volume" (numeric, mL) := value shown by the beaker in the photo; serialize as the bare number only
100
